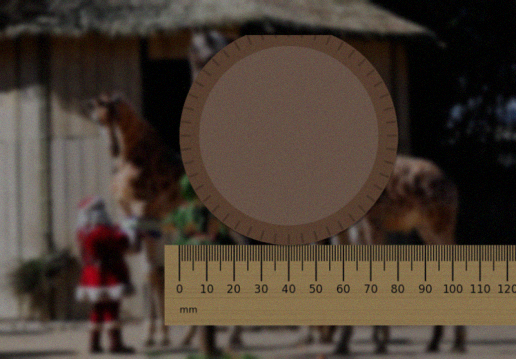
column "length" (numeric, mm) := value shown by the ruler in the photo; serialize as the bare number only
80
